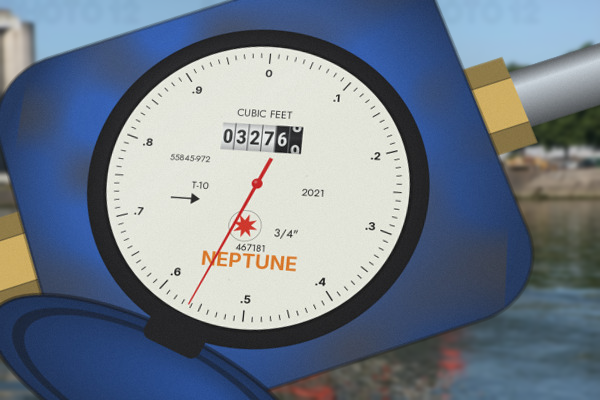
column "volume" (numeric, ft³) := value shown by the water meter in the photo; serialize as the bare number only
32768.56
